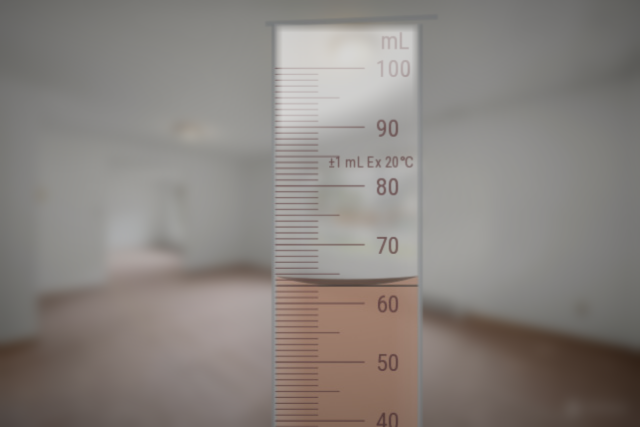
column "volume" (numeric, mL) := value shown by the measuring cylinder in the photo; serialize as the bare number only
63
